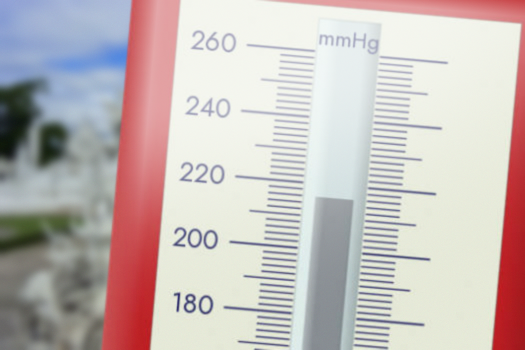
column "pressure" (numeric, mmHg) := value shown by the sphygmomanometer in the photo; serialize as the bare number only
216
